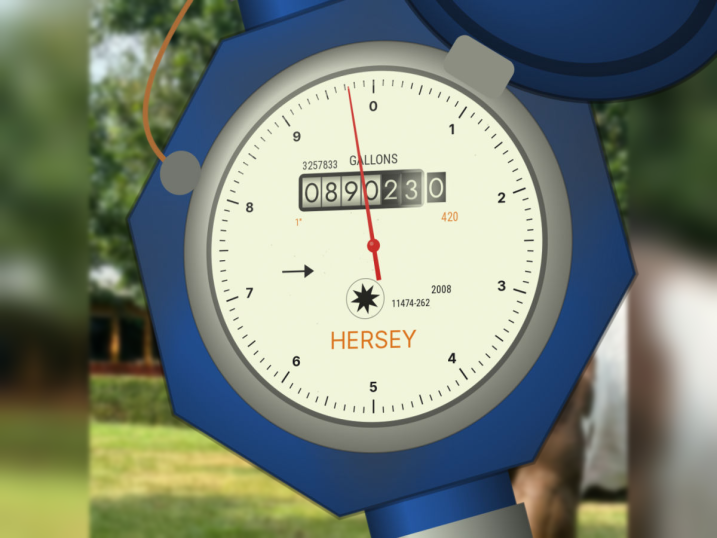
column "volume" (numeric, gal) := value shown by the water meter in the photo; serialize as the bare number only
890229.7
